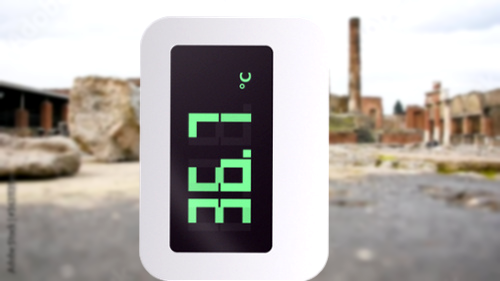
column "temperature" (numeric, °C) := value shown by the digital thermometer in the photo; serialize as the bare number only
36.7
